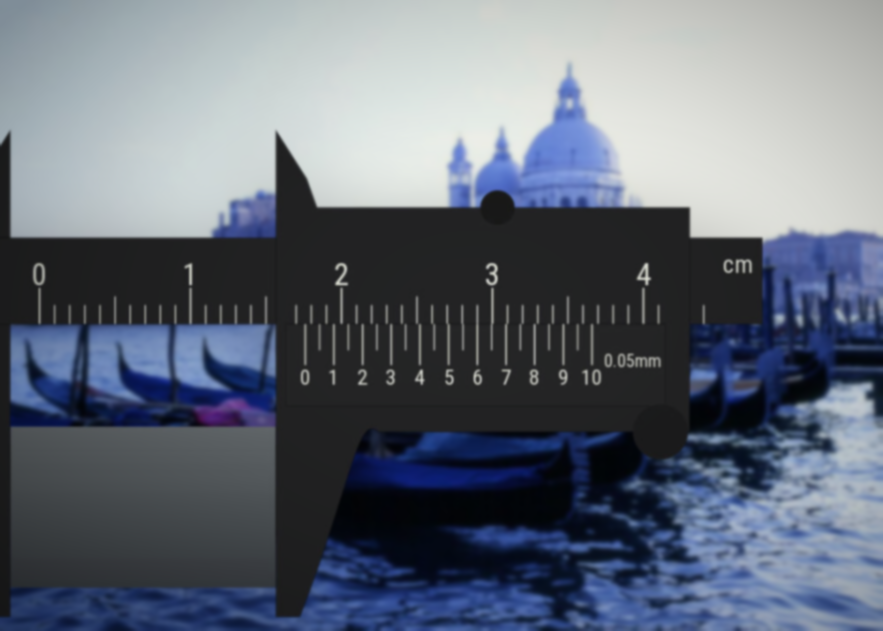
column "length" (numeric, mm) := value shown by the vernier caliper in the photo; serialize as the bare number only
17.6
